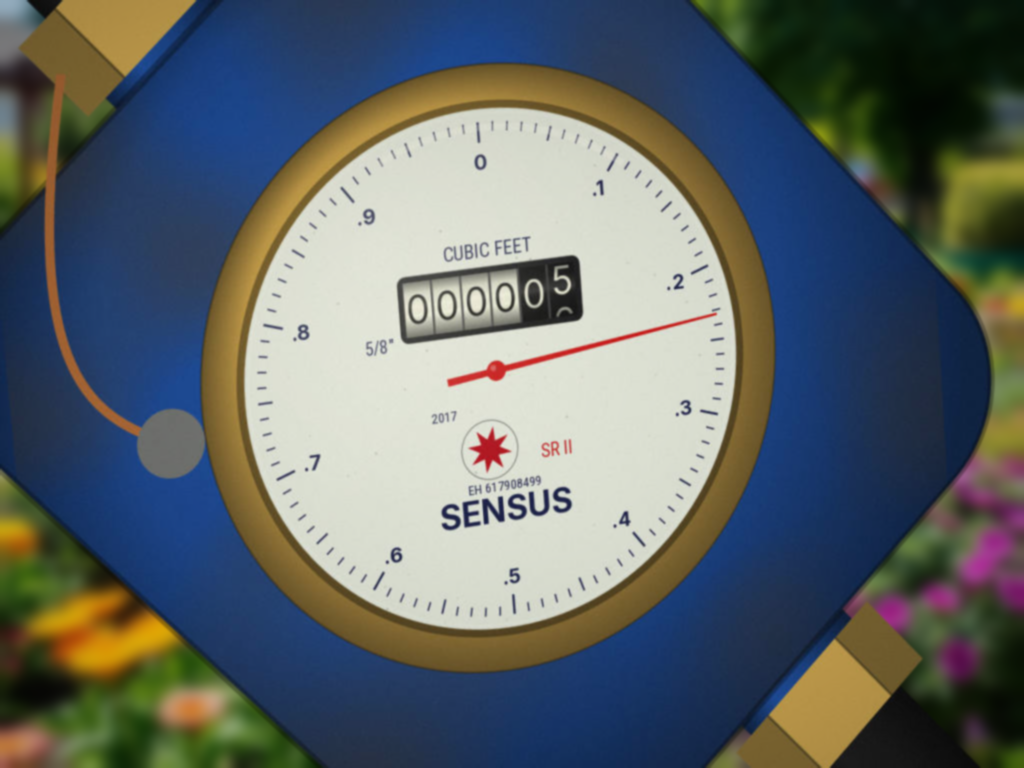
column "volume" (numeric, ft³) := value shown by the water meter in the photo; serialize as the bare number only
5.23
